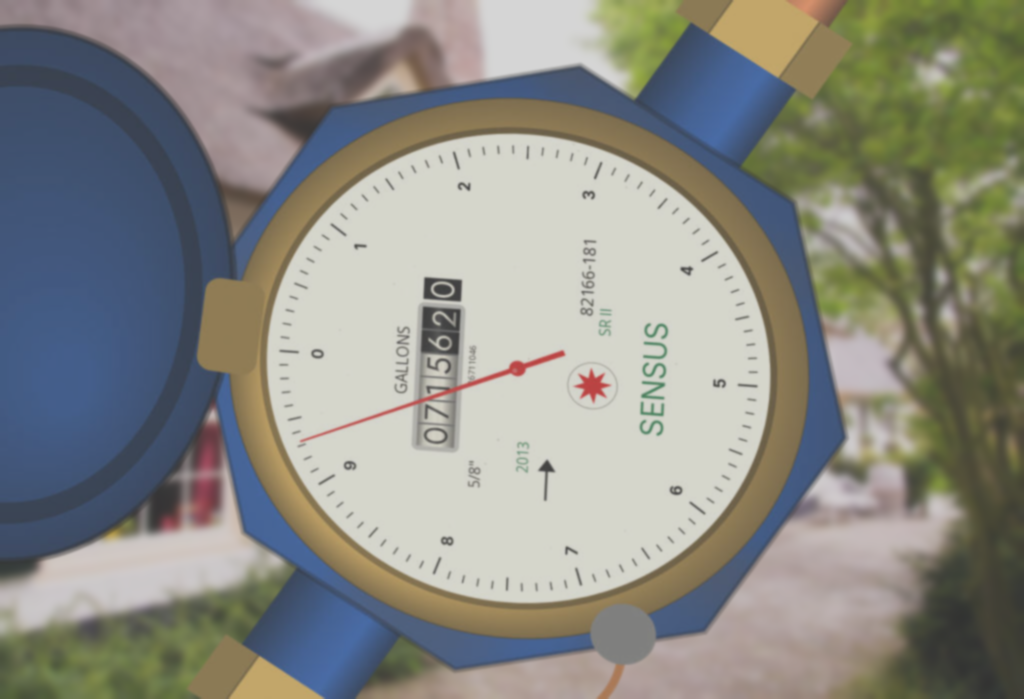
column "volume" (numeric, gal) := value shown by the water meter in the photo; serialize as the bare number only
715619.3
